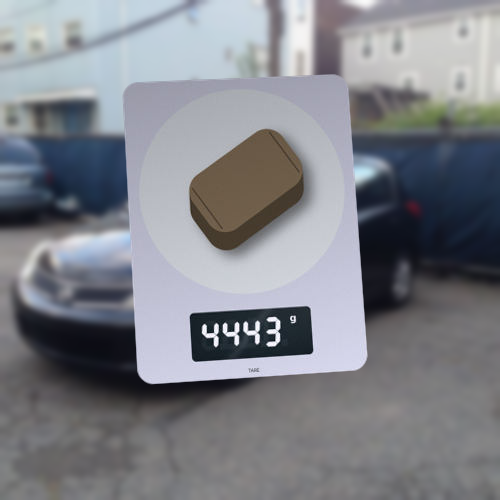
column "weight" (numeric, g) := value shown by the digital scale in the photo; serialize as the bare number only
4443
